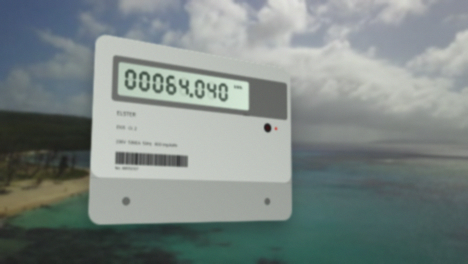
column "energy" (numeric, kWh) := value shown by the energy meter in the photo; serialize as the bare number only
64.040
